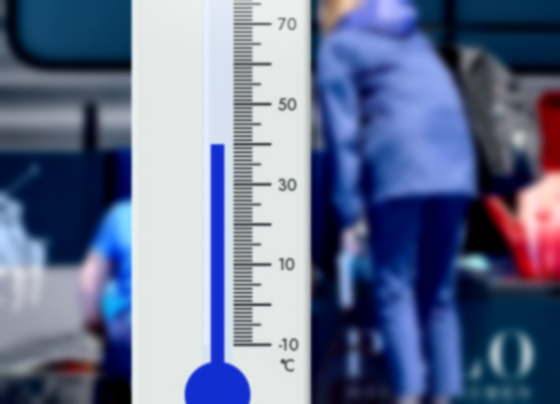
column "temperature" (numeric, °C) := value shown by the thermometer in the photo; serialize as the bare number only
40
